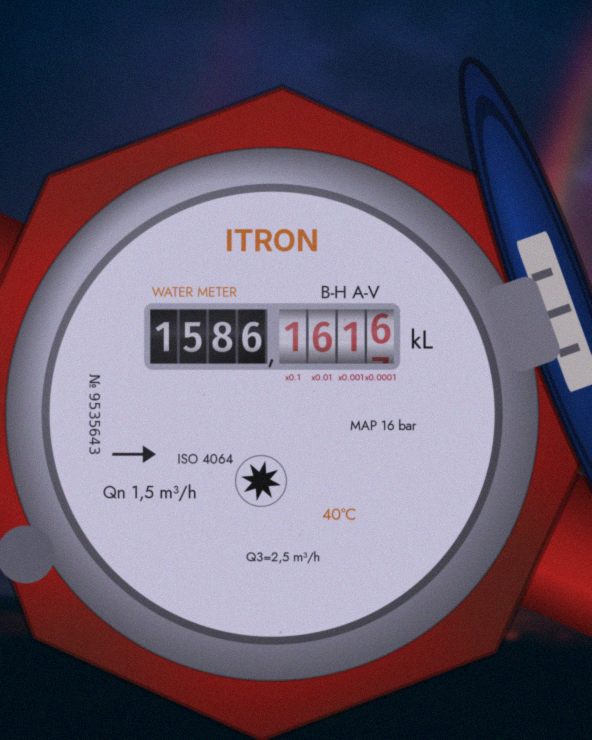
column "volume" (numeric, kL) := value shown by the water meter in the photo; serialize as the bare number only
1586.1616
